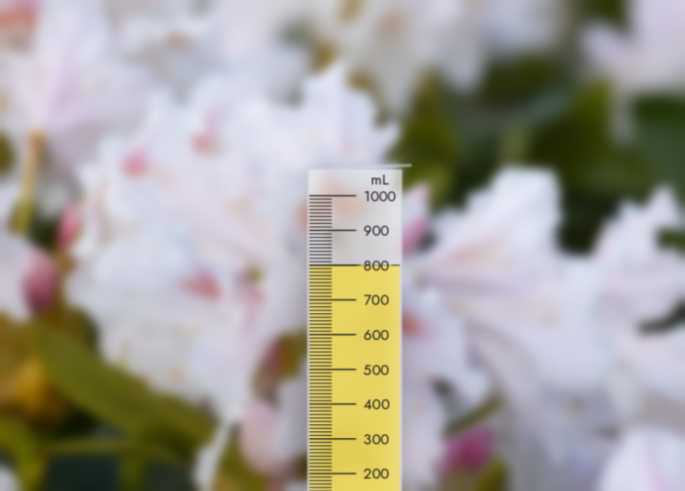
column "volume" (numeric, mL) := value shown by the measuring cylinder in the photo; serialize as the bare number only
800
